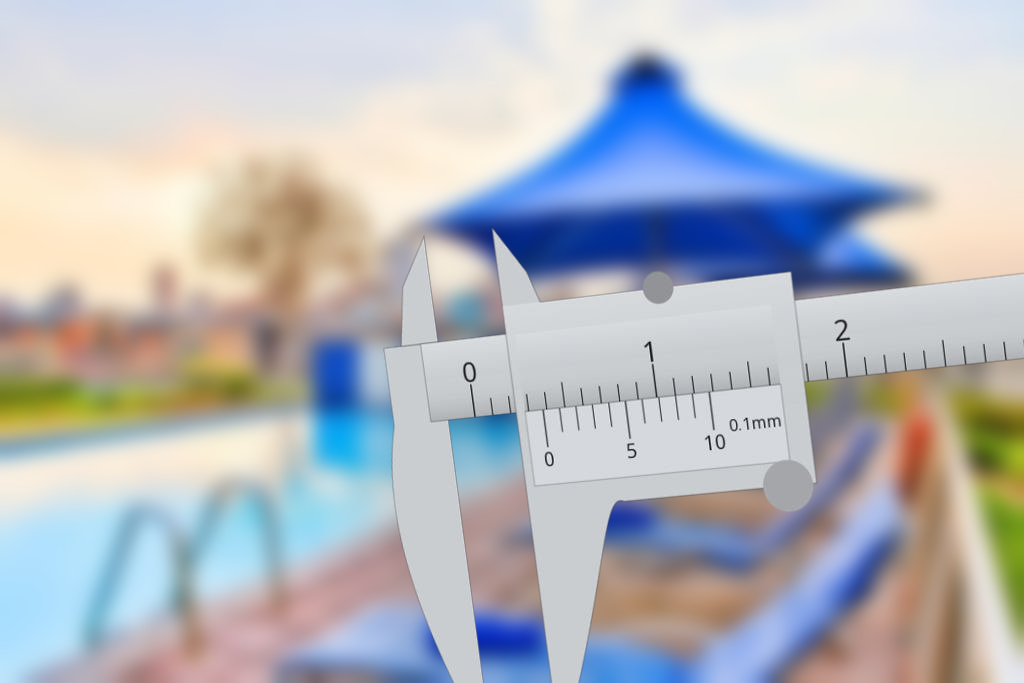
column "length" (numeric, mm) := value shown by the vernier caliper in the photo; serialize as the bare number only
3.8
